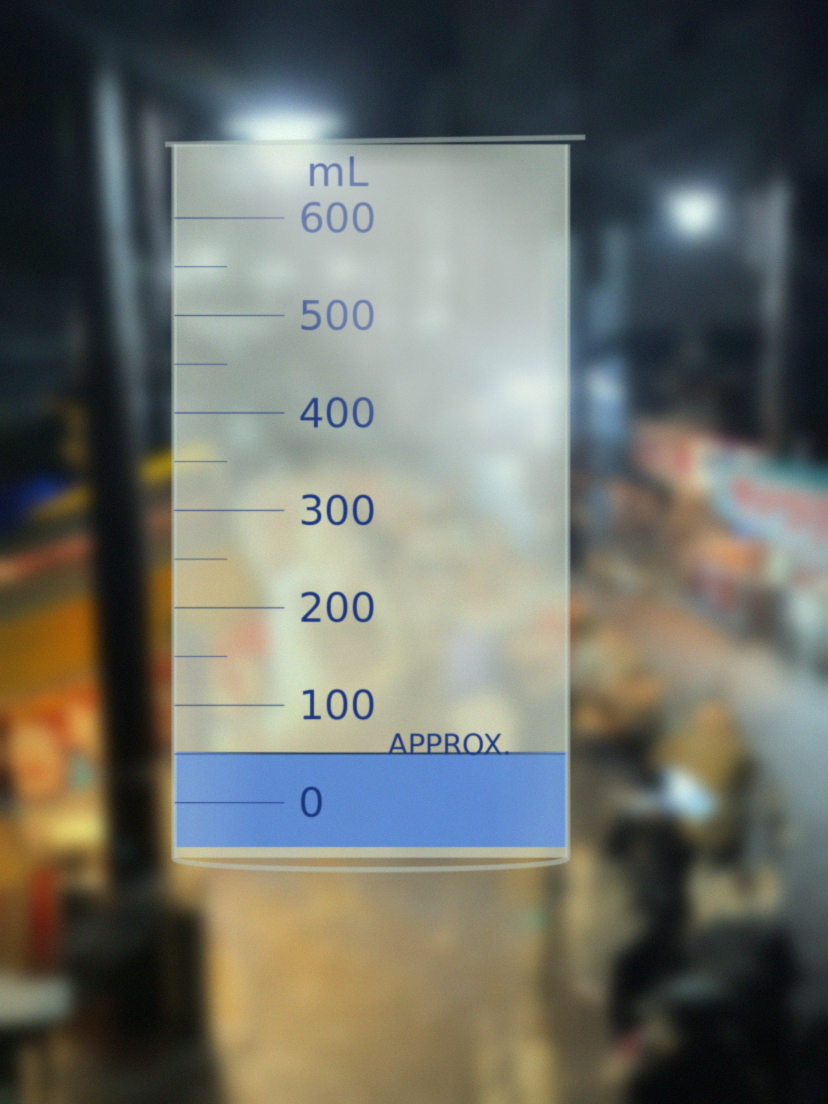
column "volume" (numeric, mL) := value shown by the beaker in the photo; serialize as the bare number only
50
